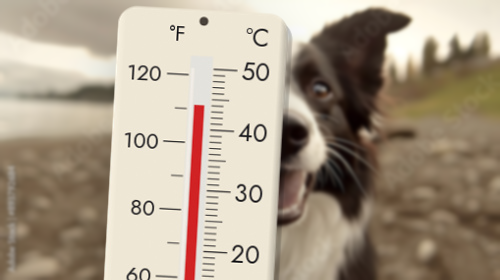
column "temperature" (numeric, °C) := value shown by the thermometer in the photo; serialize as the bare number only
44
